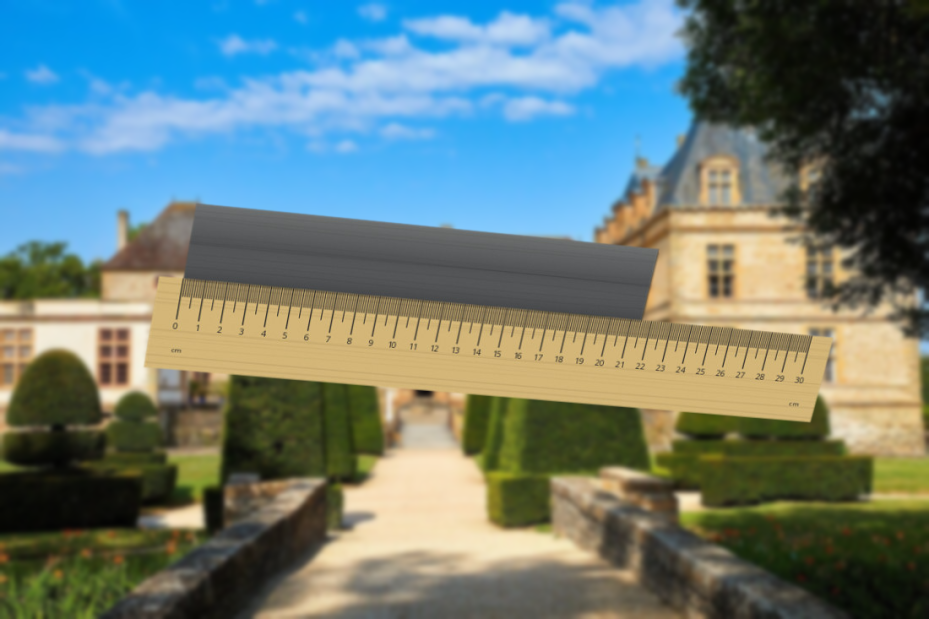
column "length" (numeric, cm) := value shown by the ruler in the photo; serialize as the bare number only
21.5
